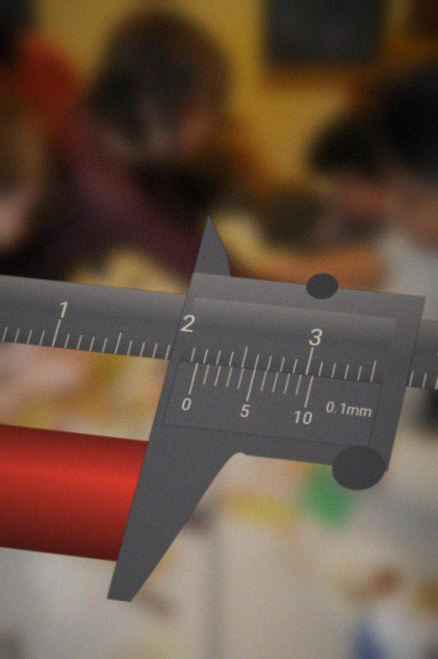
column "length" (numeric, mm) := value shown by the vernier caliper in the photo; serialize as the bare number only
21.5
